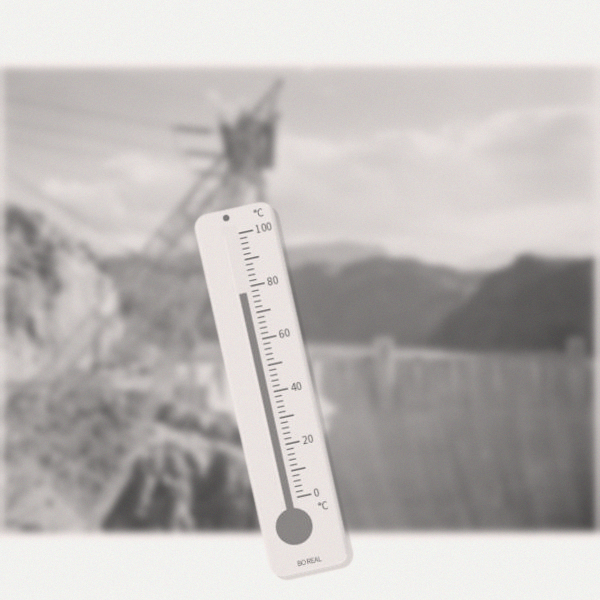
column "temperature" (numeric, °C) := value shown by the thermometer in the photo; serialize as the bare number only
78
